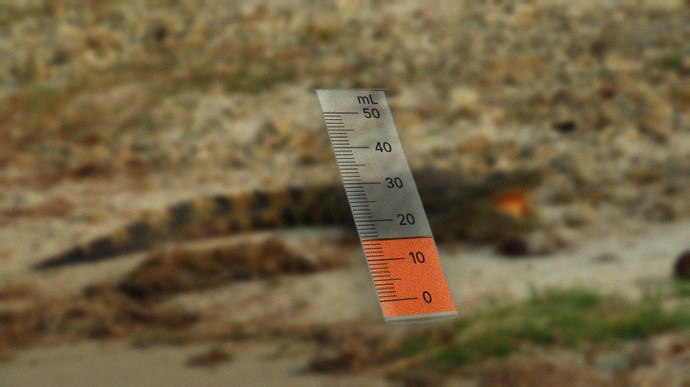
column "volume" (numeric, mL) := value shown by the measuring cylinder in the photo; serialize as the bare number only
15
